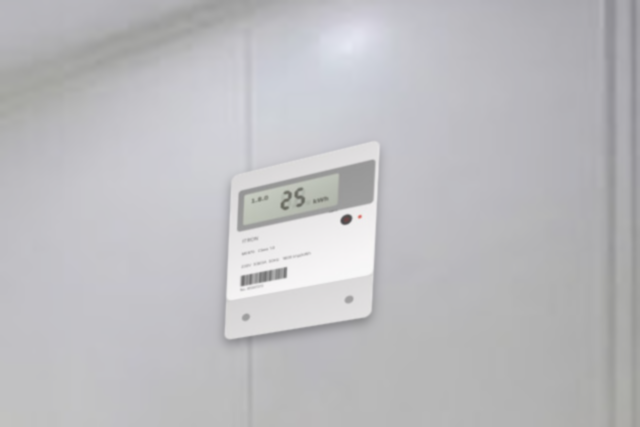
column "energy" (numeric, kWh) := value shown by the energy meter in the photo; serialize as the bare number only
25
